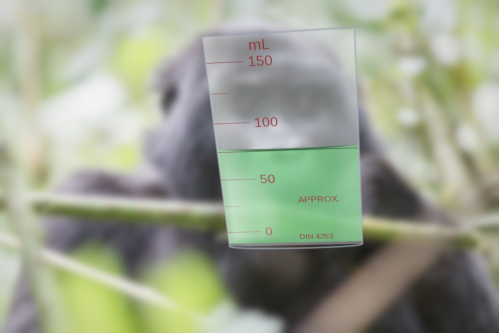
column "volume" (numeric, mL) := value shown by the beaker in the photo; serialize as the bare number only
75
